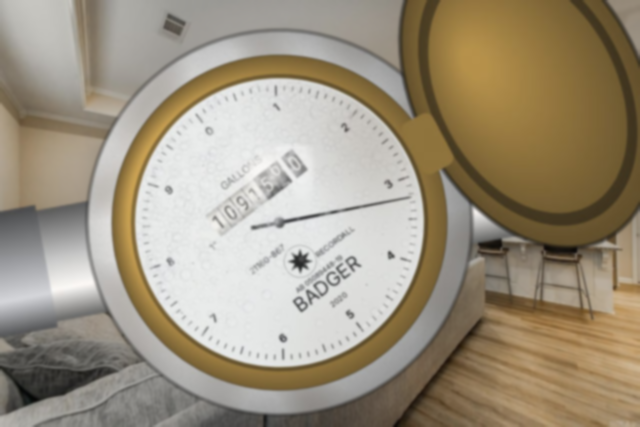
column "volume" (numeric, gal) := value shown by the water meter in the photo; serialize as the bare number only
1091563.2
